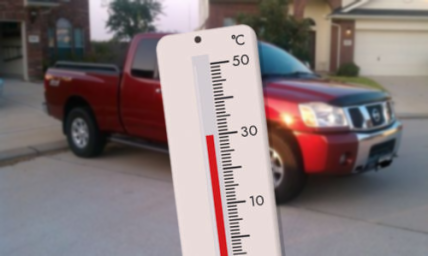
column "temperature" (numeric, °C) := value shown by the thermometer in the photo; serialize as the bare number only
30
